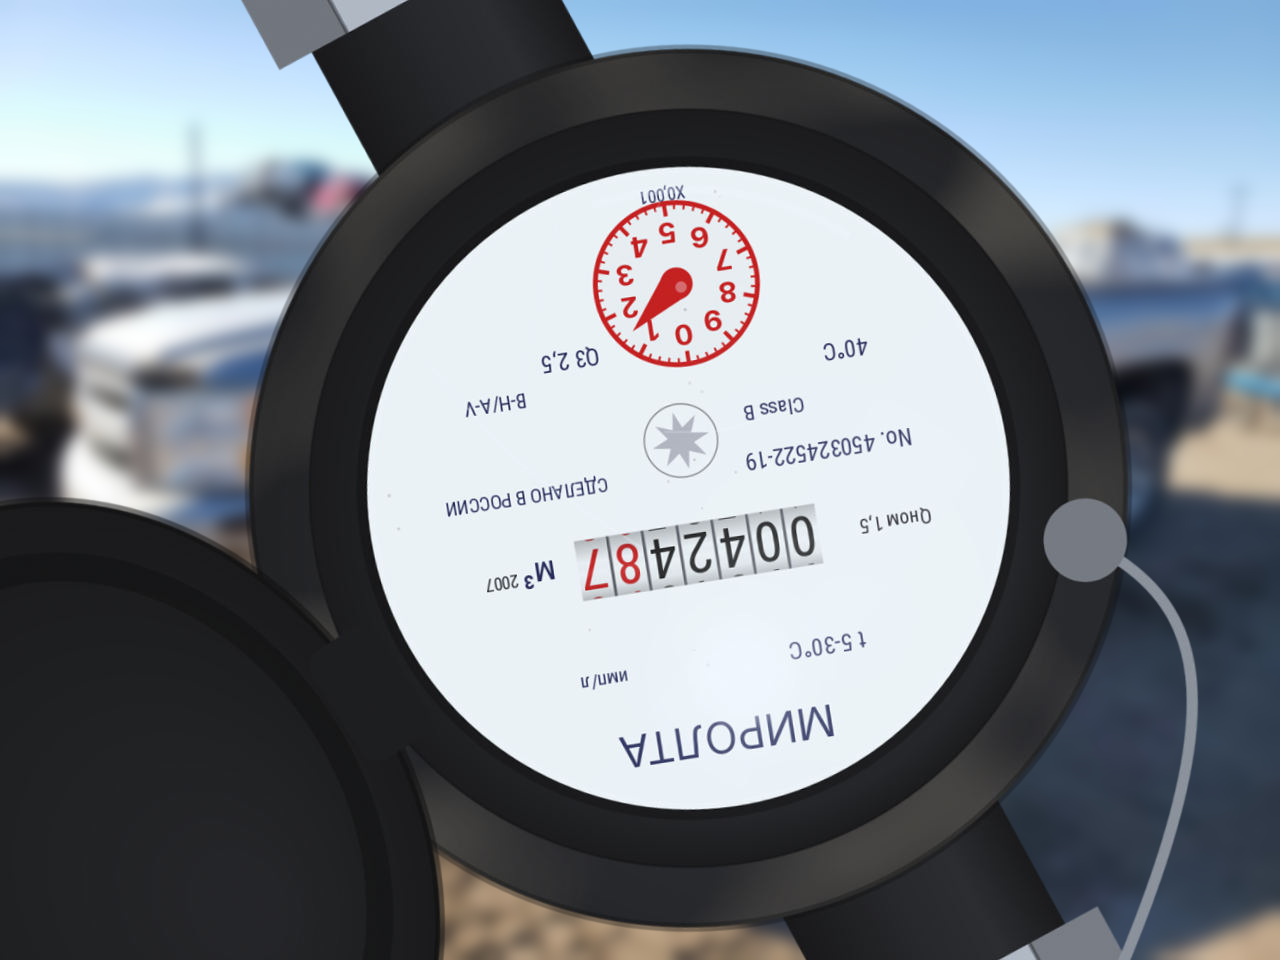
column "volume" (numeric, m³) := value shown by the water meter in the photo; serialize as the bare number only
424.871
